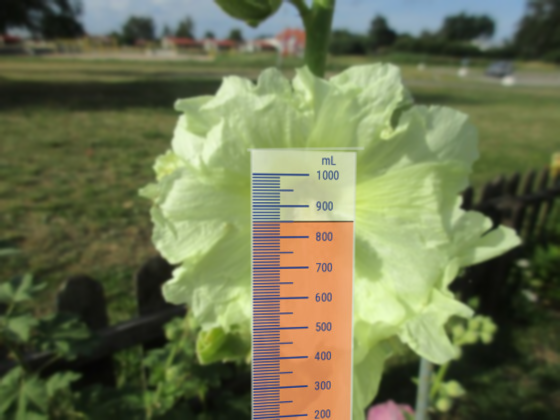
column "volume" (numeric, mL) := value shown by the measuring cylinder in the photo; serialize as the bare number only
850
